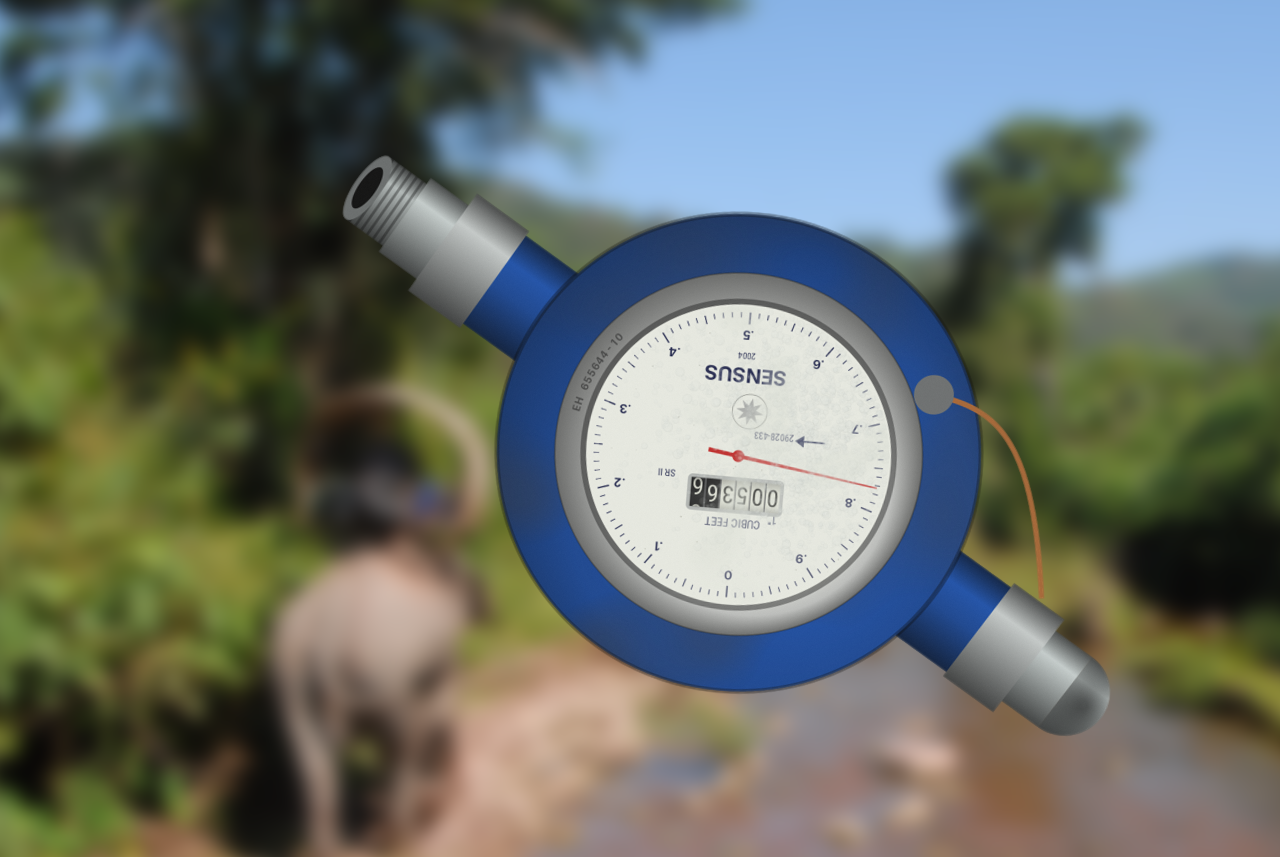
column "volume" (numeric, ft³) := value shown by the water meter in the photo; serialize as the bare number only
5365.77
